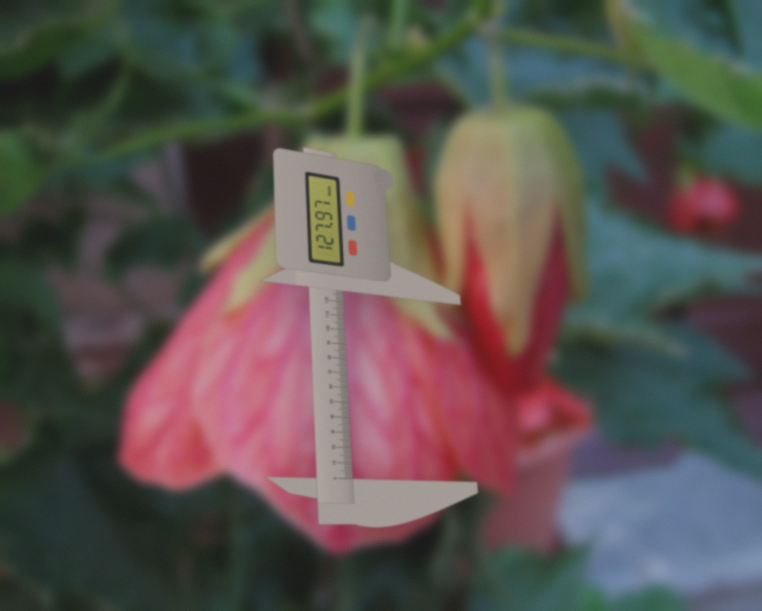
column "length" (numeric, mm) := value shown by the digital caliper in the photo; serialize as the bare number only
127.97
